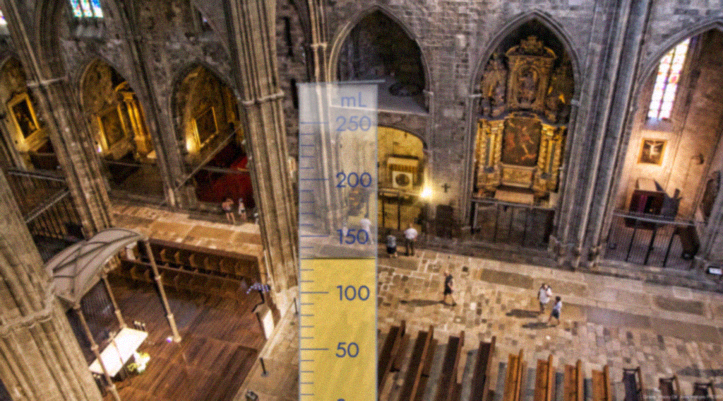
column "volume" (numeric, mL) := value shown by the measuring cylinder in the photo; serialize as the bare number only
130
